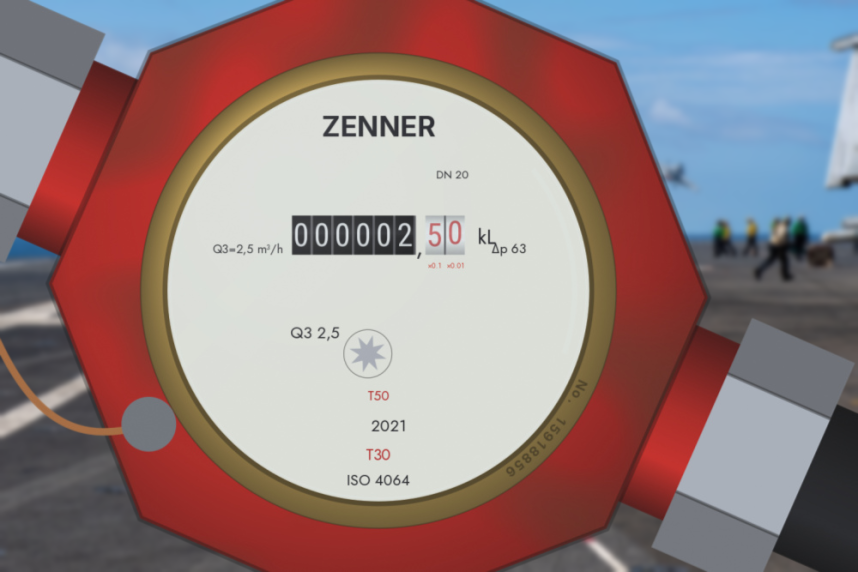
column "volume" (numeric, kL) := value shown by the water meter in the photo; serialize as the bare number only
2.50
